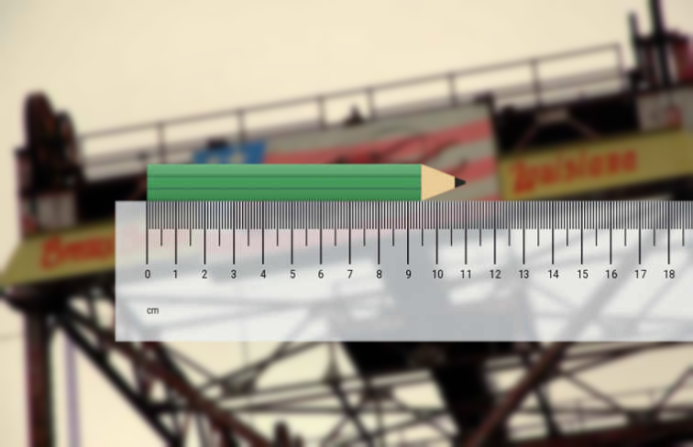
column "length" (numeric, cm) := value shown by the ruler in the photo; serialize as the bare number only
11
